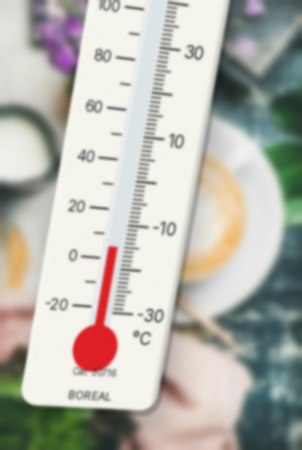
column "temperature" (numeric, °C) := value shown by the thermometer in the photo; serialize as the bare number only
-15
